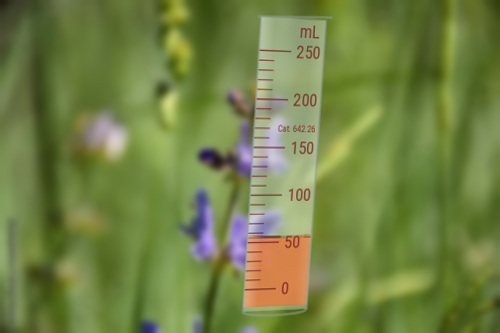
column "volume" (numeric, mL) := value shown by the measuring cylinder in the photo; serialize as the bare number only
55
